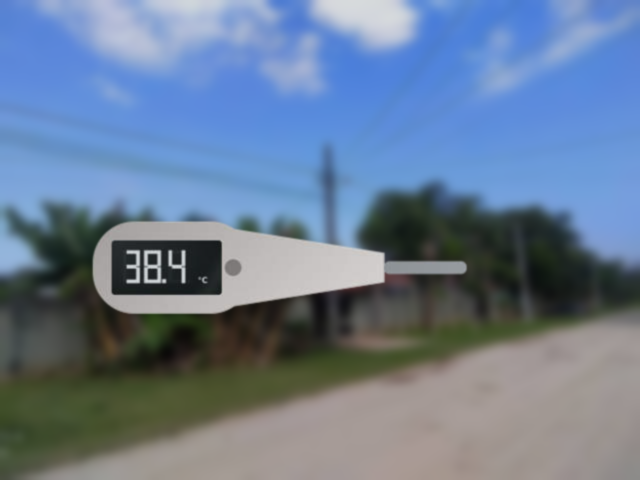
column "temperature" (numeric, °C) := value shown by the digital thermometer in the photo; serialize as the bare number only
38.4
